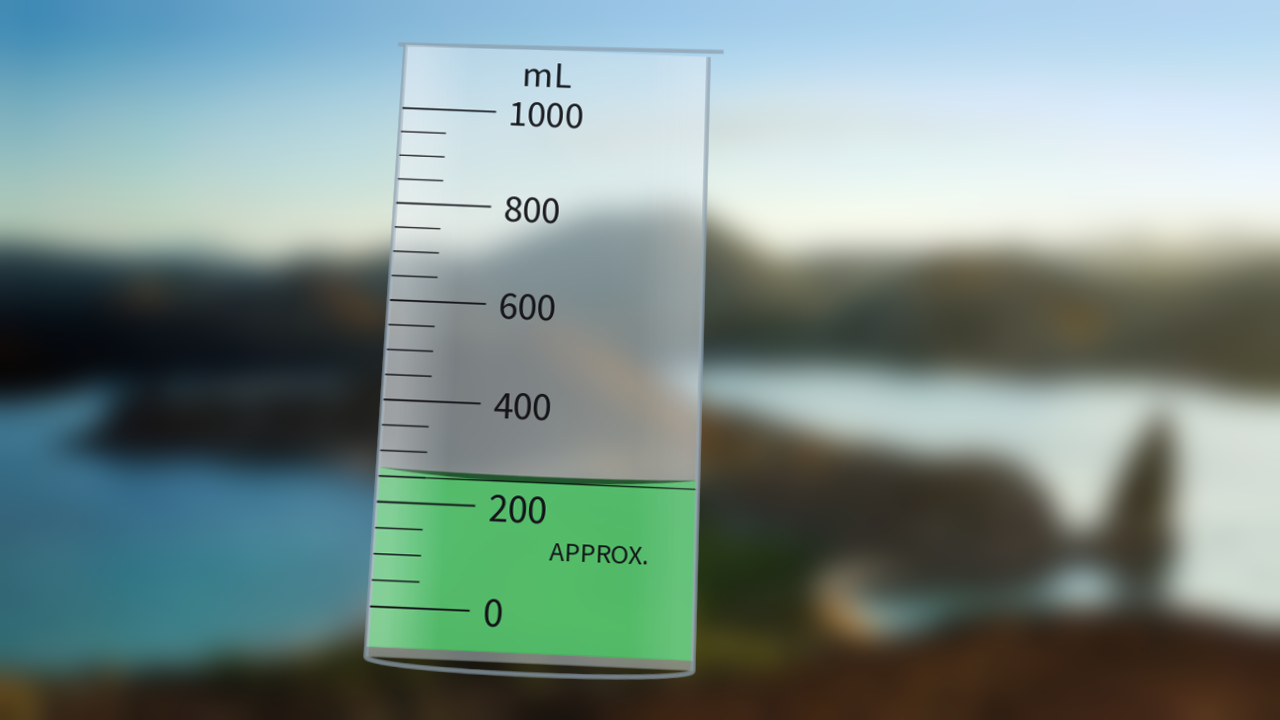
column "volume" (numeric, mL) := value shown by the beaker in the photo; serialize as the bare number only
250
